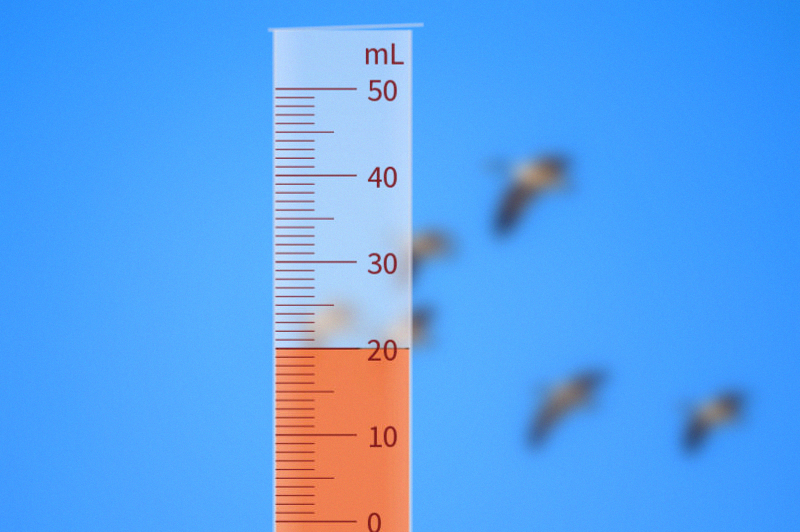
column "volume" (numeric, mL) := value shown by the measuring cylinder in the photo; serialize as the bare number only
20
